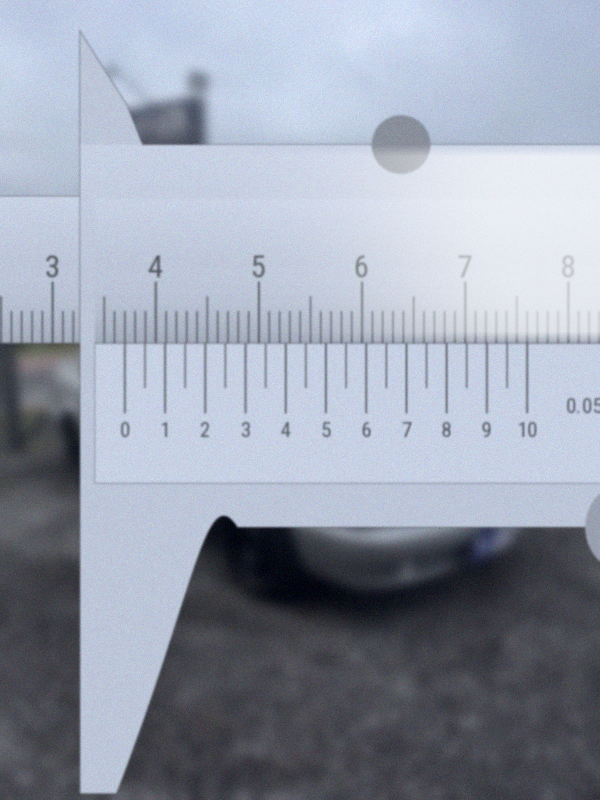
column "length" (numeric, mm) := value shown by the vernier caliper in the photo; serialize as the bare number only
37.0
